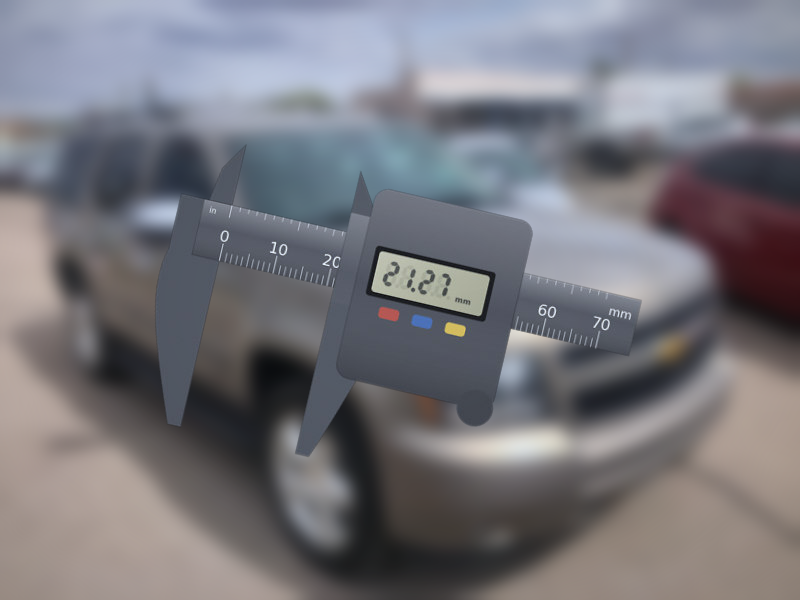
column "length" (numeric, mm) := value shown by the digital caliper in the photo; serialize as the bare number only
21.27
